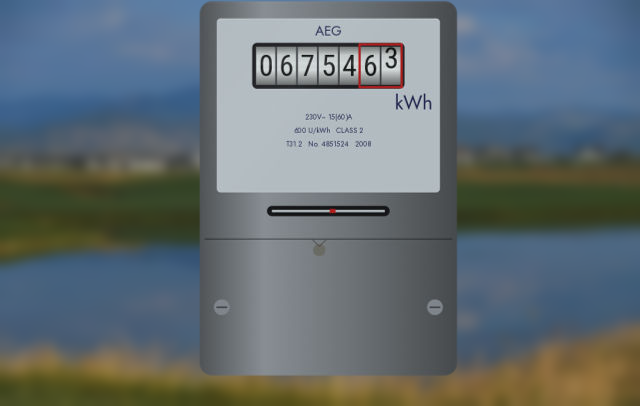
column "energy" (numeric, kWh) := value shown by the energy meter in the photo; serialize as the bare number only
6754.63
